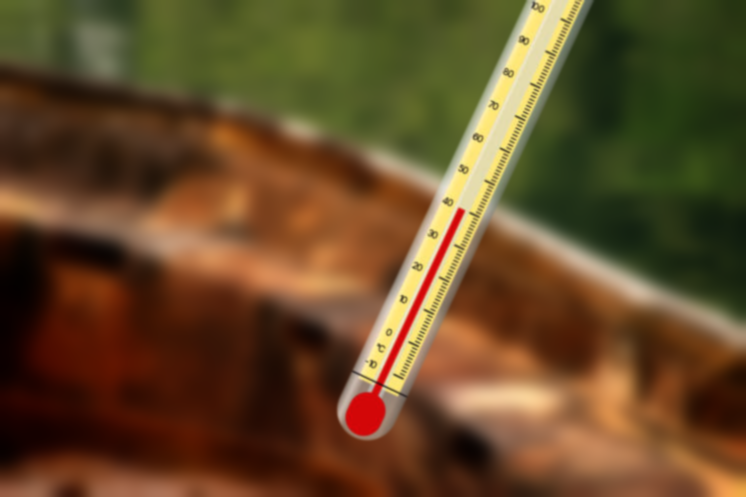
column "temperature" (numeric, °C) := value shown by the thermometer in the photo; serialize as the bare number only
40
